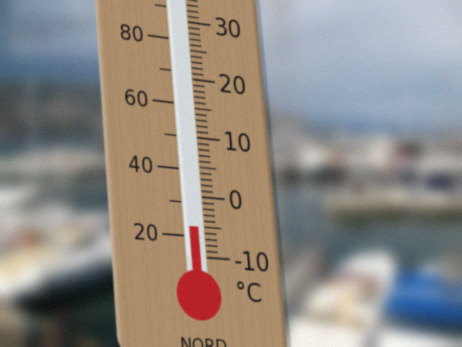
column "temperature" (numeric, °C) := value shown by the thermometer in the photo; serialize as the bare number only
-5
